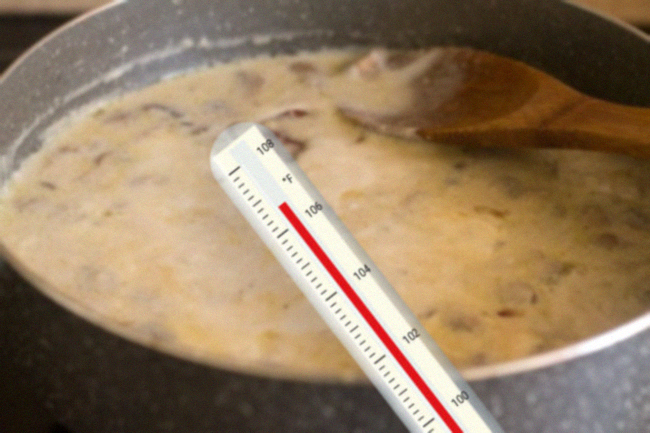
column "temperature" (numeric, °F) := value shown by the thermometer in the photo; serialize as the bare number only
106.6
